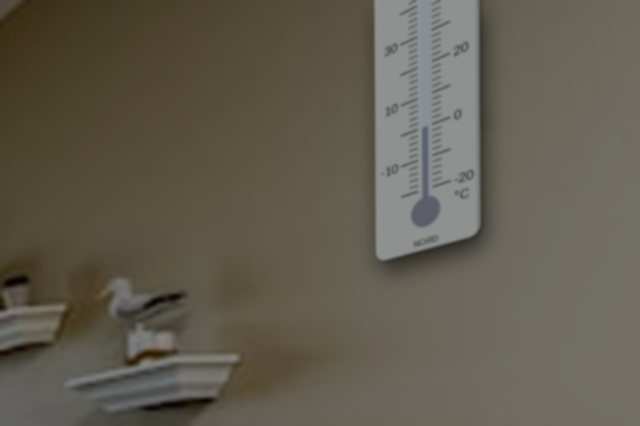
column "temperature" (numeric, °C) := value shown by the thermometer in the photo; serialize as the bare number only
0
